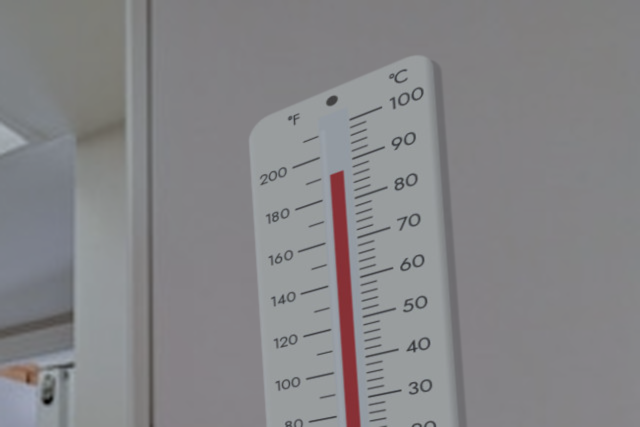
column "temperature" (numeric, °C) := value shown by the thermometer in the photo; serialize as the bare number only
88
